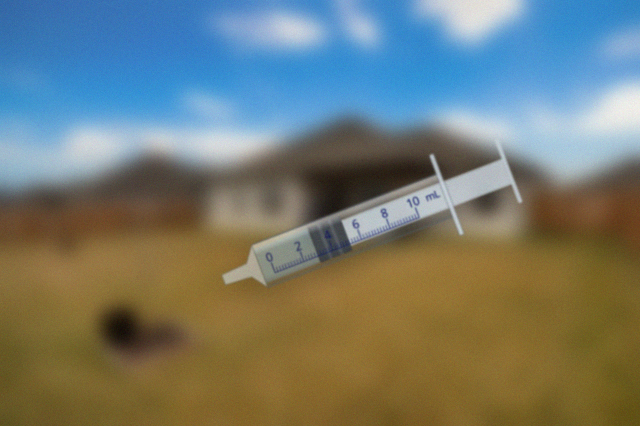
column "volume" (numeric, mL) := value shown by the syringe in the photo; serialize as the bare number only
3
